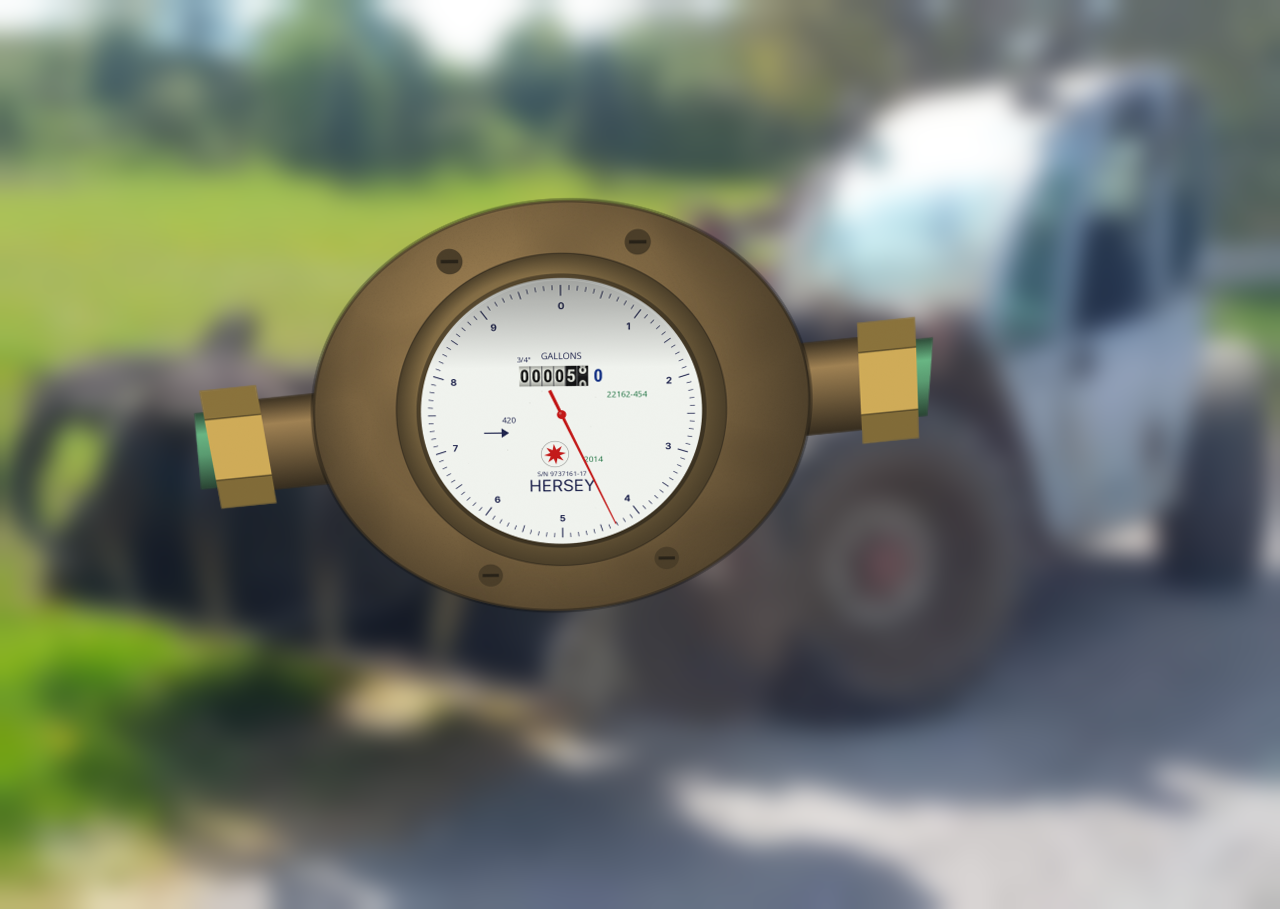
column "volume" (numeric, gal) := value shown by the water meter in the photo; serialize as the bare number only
584.3
